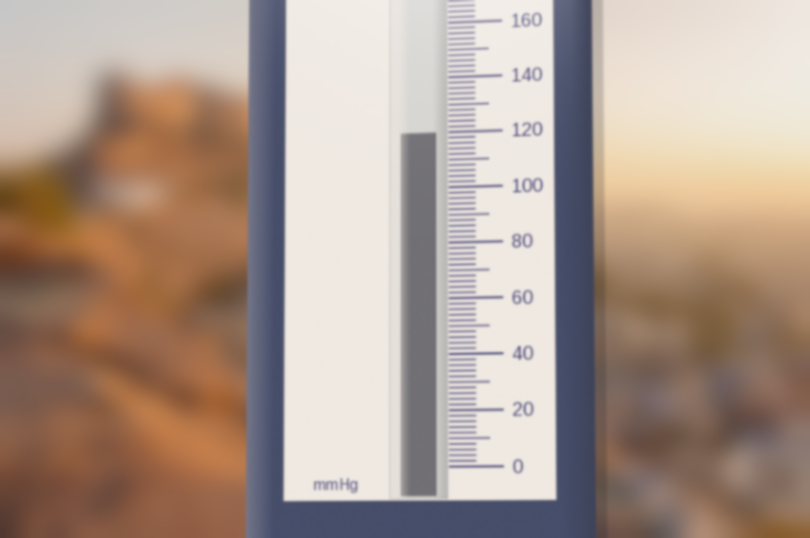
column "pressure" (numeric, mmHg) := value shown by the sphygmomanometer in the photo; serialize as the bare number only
120
